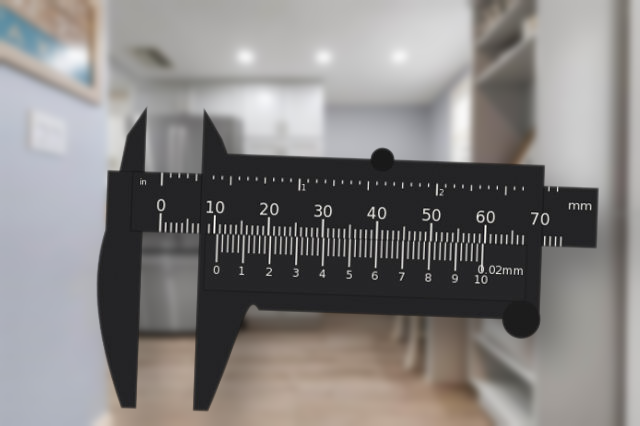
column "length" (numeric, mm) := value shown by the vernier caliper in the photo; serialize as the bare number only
10.6
